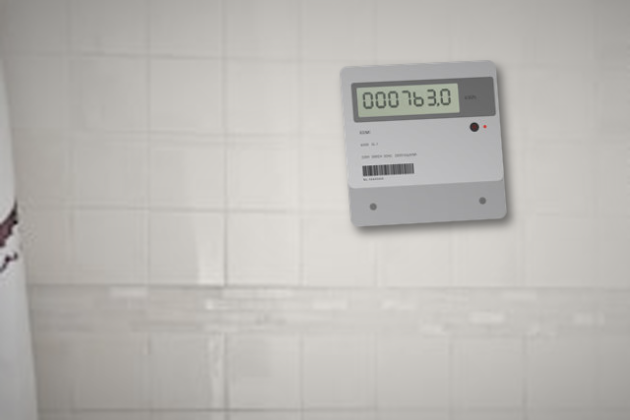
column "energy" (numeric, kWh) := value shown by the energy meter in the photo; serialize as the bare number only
763.0
